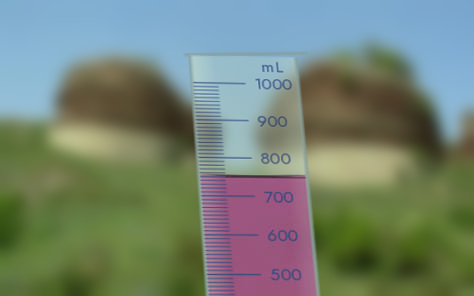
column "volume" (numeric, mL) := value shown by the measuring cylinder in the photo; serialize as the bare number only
750
